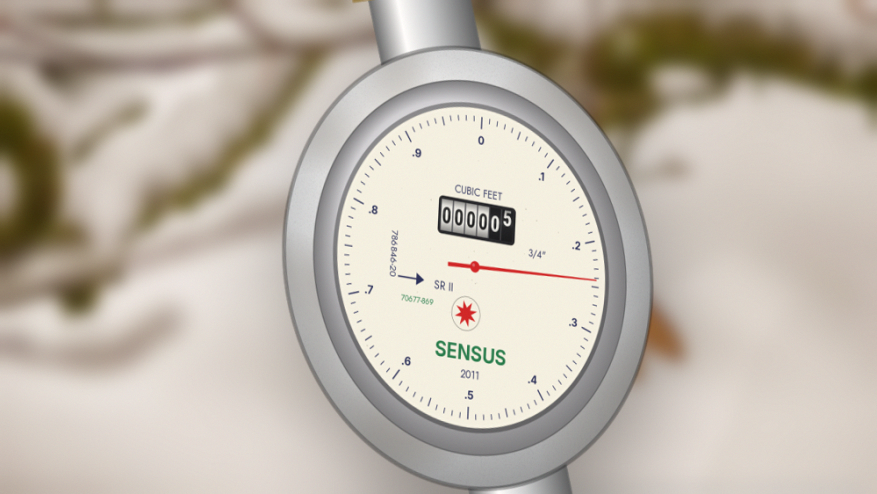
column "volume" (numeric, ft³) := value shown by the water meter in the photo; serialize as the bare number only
5.24
